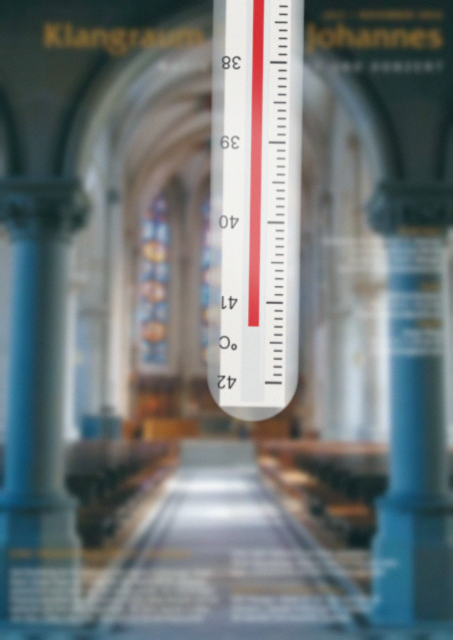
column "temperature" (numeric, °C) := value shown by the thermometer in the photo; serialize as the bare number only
41.3
